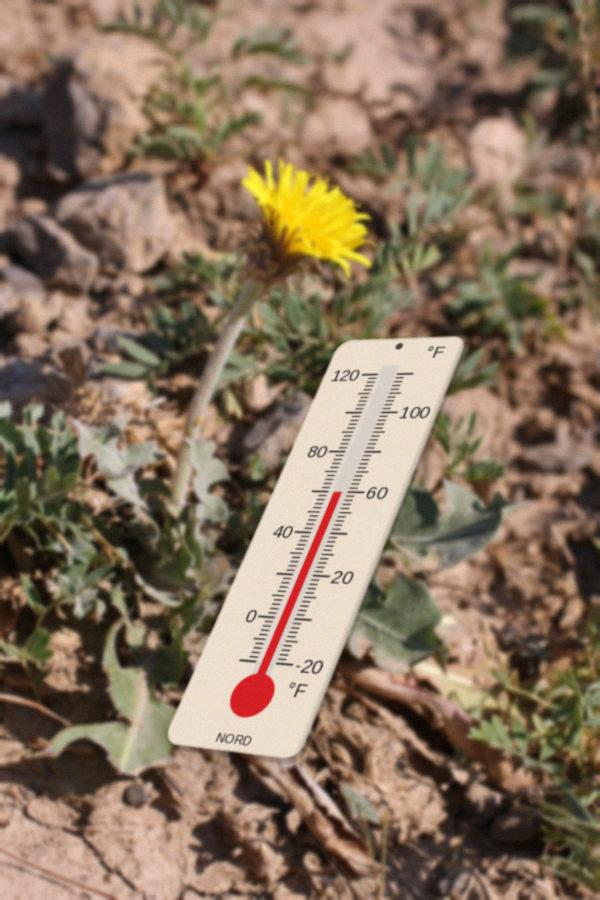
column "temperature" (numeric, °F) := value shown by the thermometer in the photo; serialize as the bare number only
60
